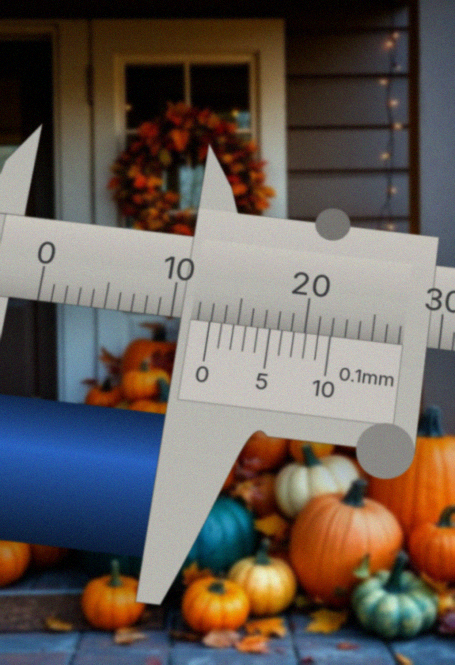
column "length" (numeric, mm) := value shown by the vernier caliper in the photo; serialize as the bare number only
12.9
